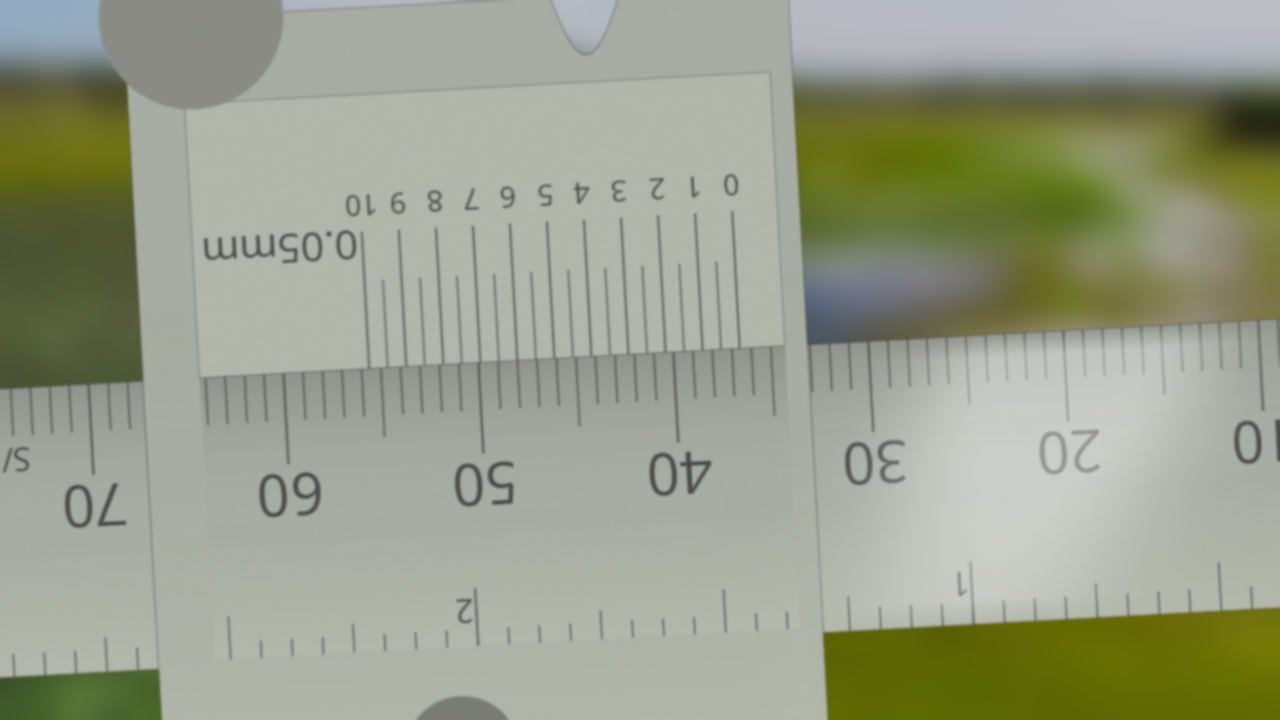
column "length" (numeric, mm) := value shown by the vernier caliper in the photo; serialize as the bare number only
36.6
